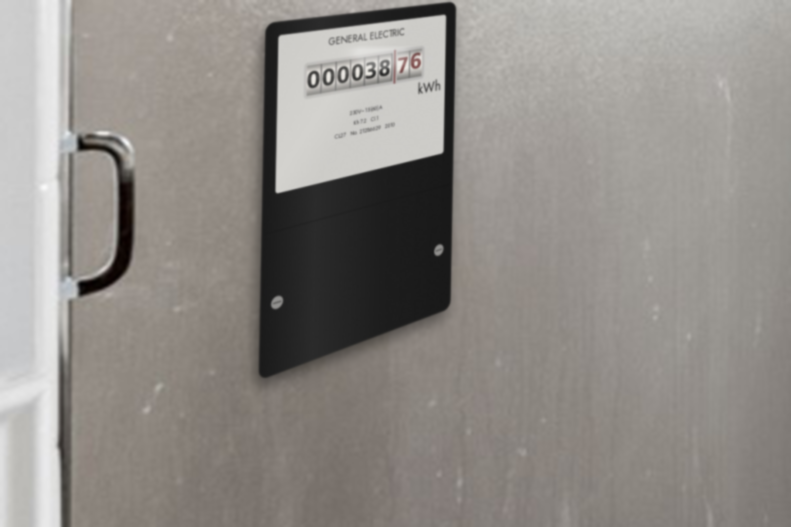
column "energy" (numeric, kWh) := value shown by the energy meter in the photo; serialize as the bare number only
38.76
